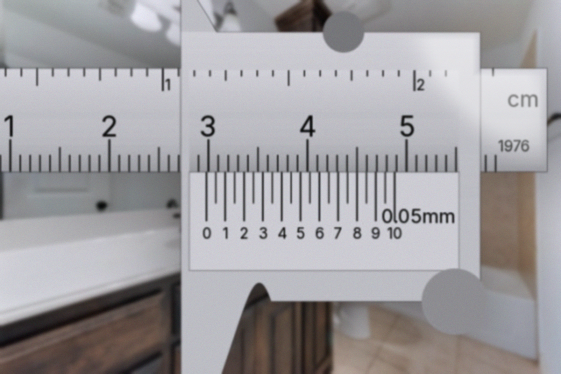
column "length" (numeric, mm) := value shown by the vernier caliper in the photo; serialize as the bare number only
29.8
